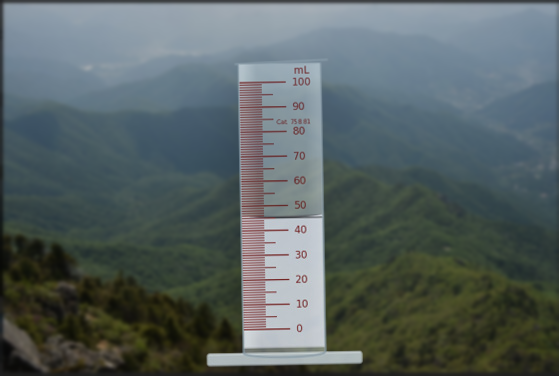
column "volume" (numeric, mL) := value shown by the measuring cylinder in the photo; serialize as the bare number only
45
